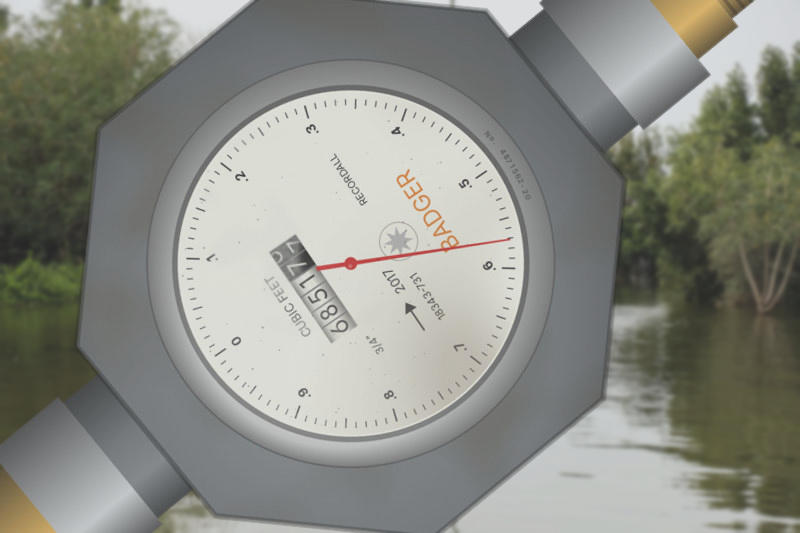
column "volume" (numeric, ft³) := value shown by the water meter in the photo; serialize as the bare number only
685176.57
